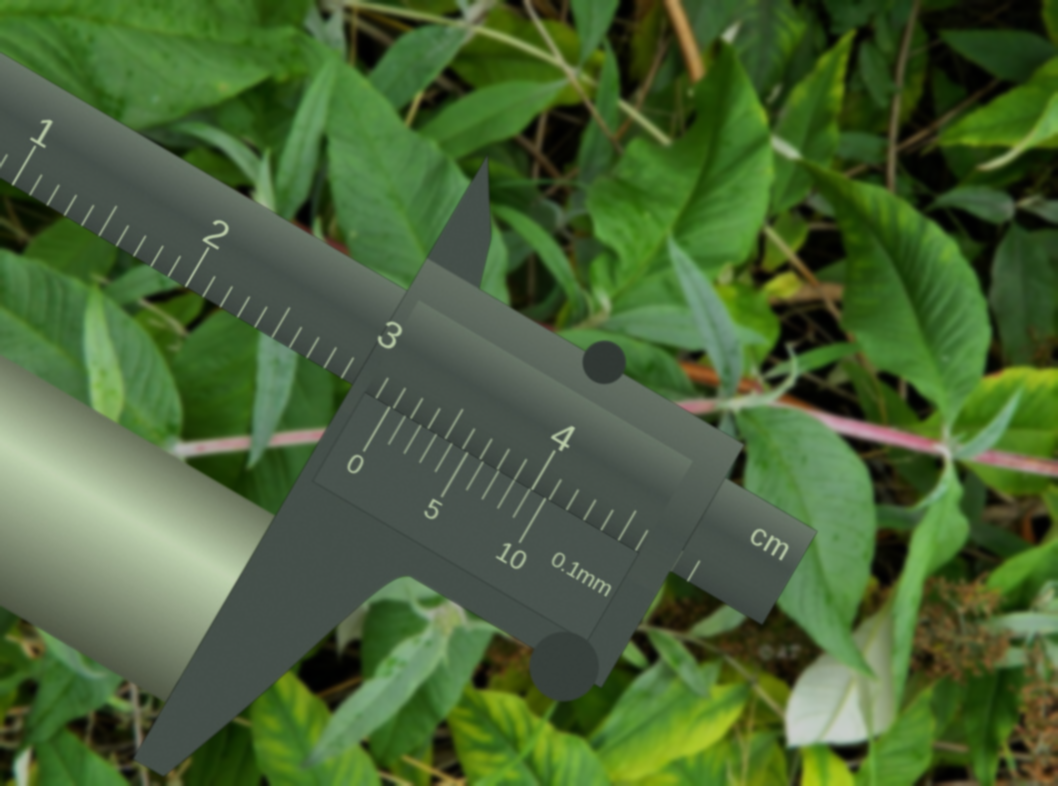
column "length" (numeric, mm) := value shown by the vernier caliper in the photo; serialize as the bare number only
31.8
